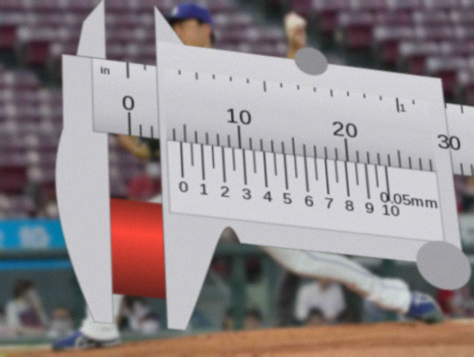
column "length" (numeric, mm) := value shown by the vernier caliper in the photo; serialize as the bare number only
4.6
